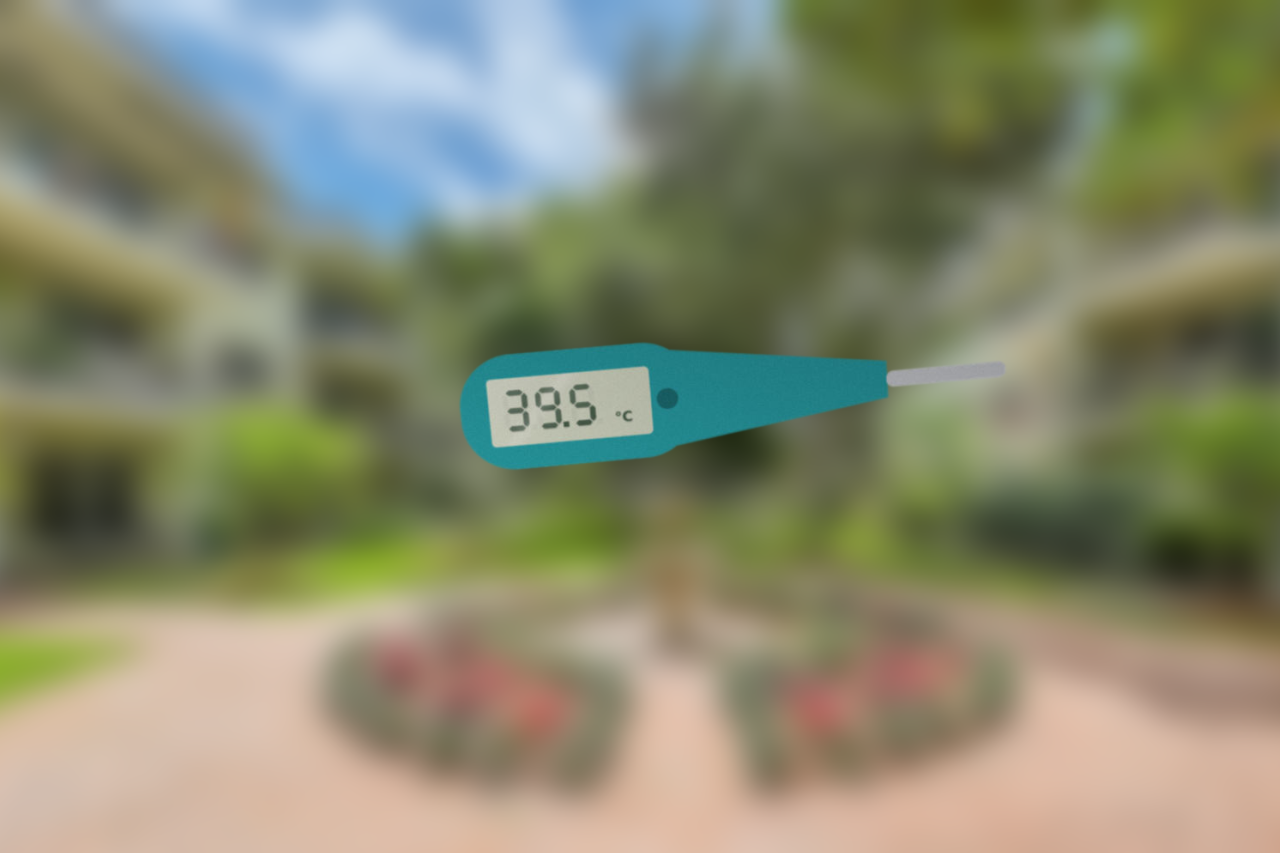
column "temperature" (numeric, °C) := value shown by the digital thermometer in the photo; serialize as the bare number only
39.5
